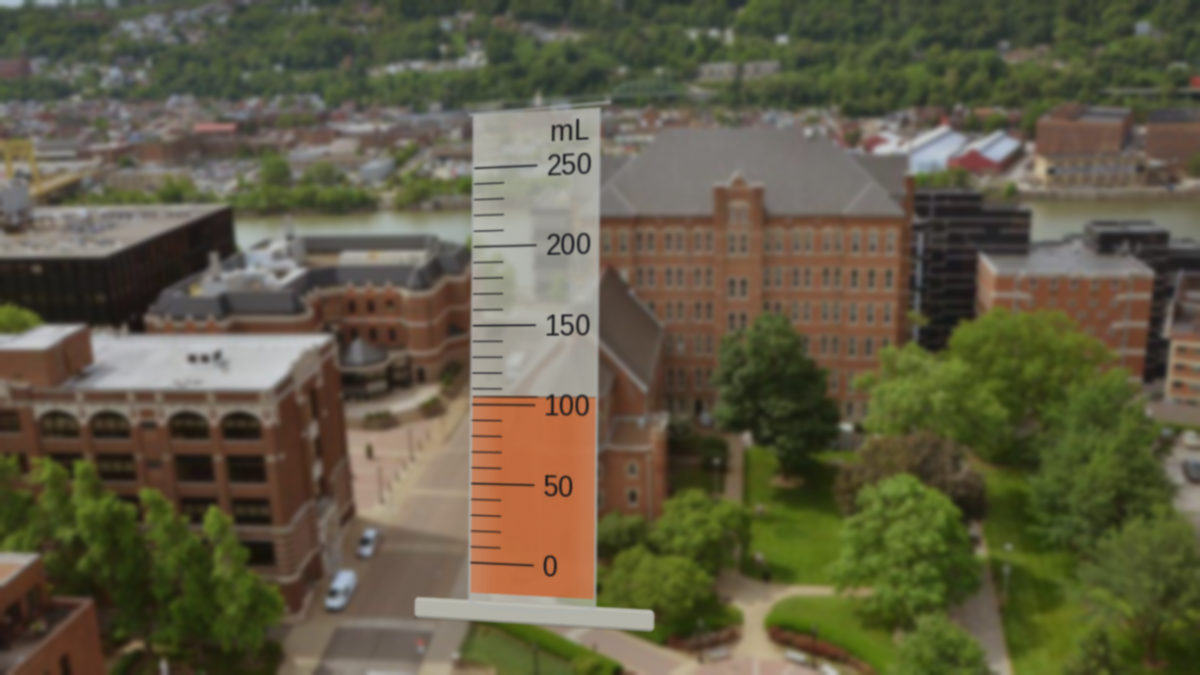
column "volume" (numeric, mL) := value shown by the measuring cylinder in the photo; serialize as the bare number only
105
